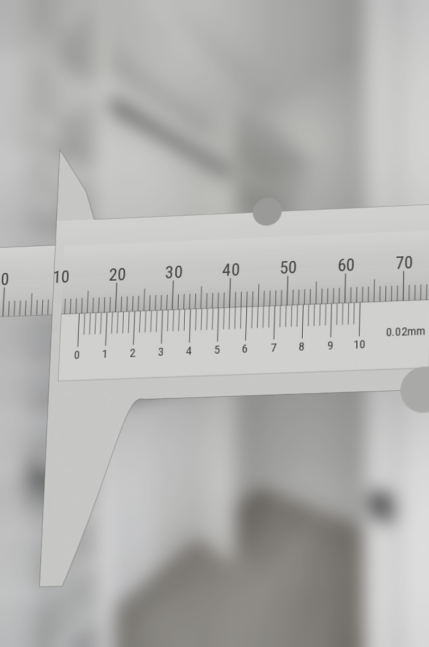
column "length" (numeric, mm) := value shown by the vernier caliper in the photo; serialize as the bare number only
13.6
